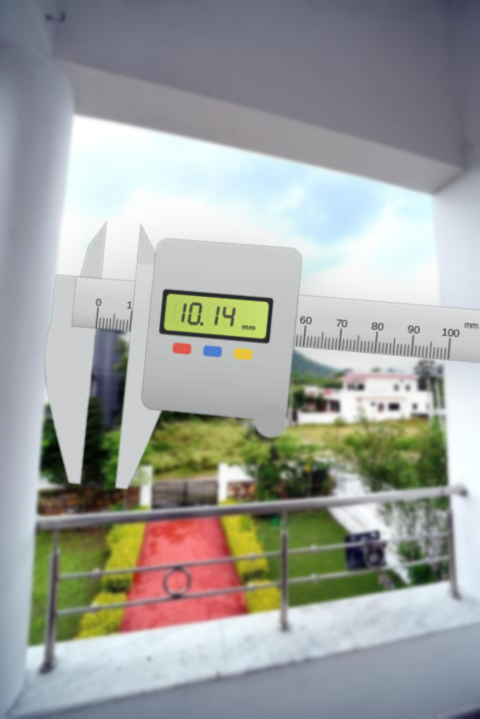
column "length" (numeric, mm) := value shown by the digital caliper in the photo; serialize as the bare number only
10.14
